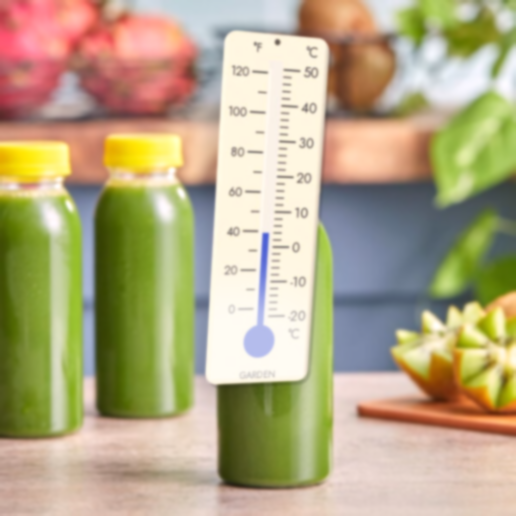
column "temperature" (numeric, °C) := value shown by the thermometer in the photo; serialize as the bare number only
4
